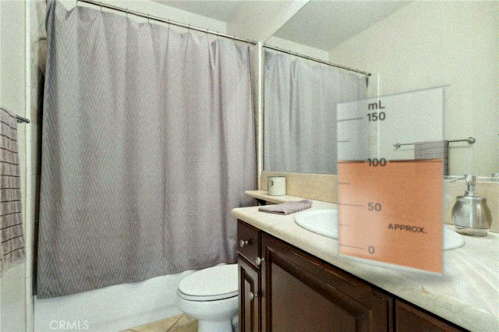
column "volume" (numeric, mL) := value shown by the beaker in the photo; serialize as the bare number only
100
